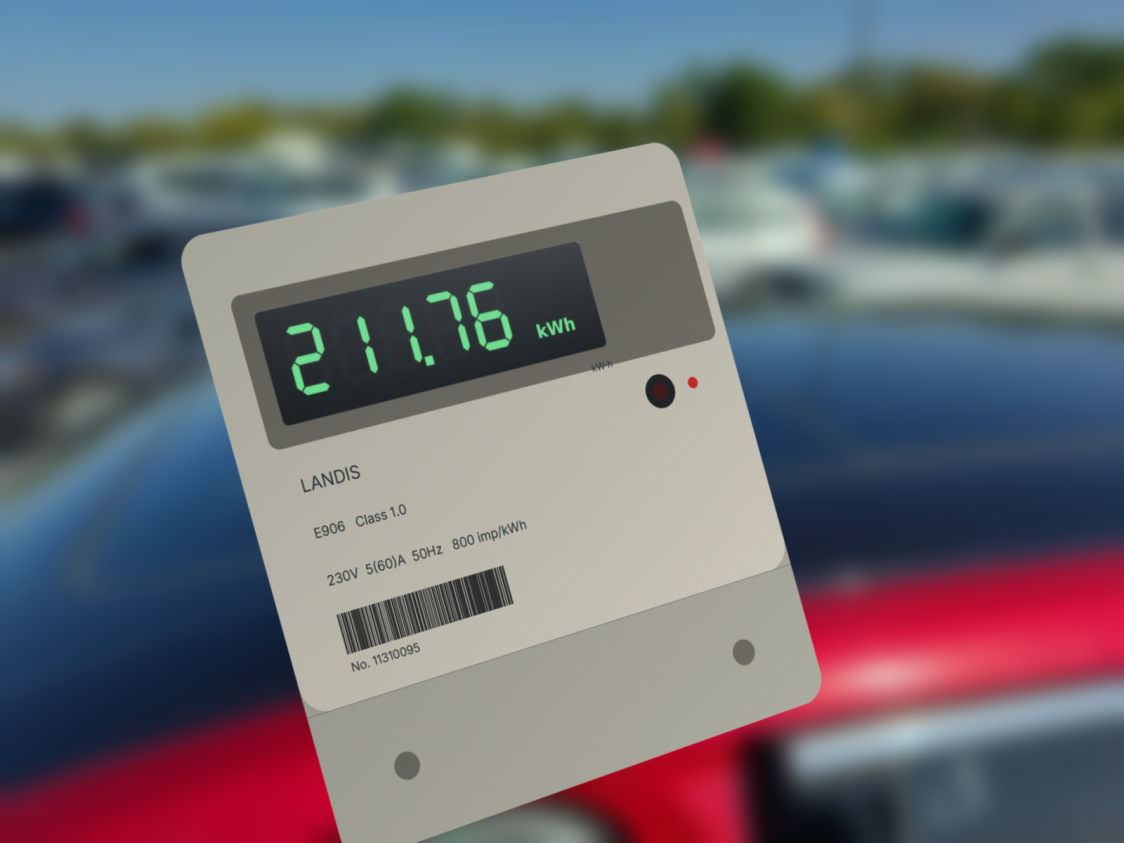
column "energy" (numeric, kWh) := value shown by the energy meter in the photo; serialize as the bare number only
211.76
